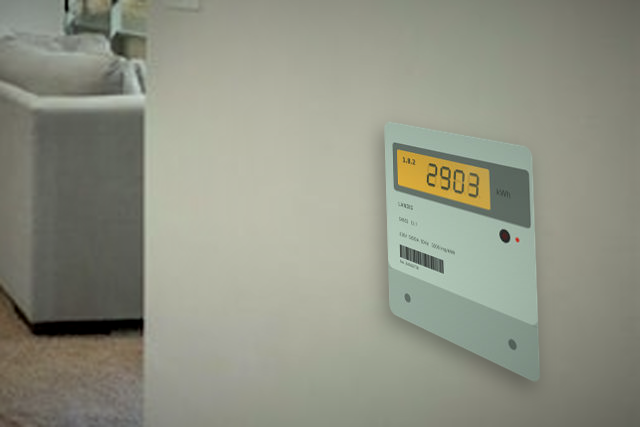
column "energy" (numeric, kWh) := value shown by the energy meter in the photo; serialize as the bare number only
2903
